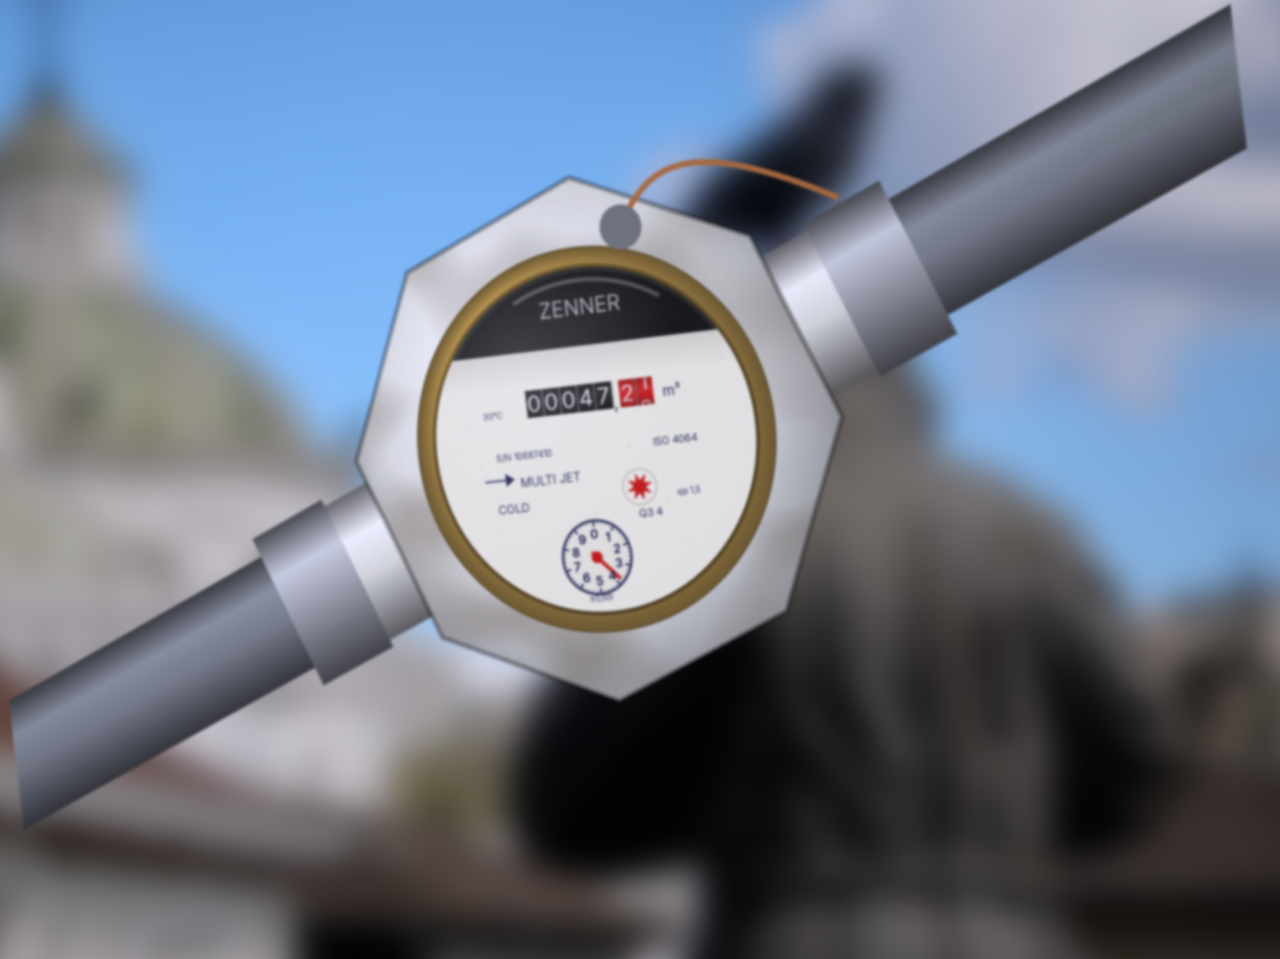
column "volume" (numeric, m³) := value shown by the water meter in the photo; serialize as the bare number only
47.213
